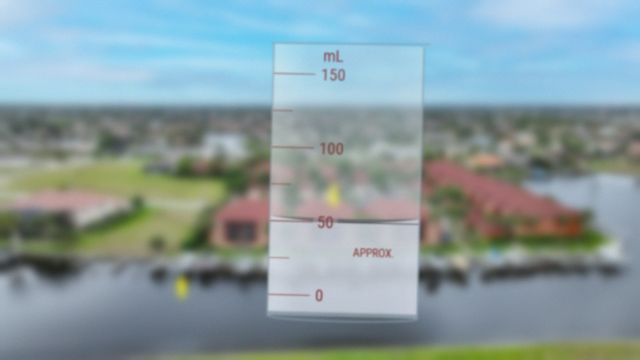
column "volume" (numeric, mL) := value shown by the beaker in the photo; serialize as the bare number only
50
